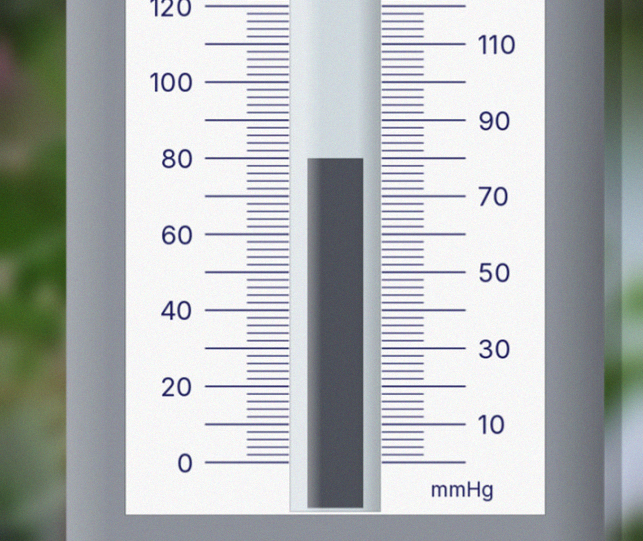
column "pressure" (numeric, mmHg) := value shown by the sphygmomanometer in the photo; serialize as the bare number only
80
